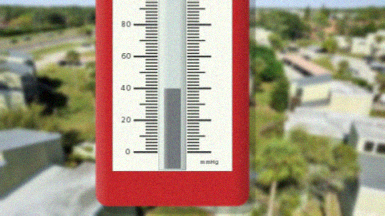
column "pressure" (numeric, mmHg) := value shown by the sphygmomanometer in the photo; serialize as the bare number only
40
